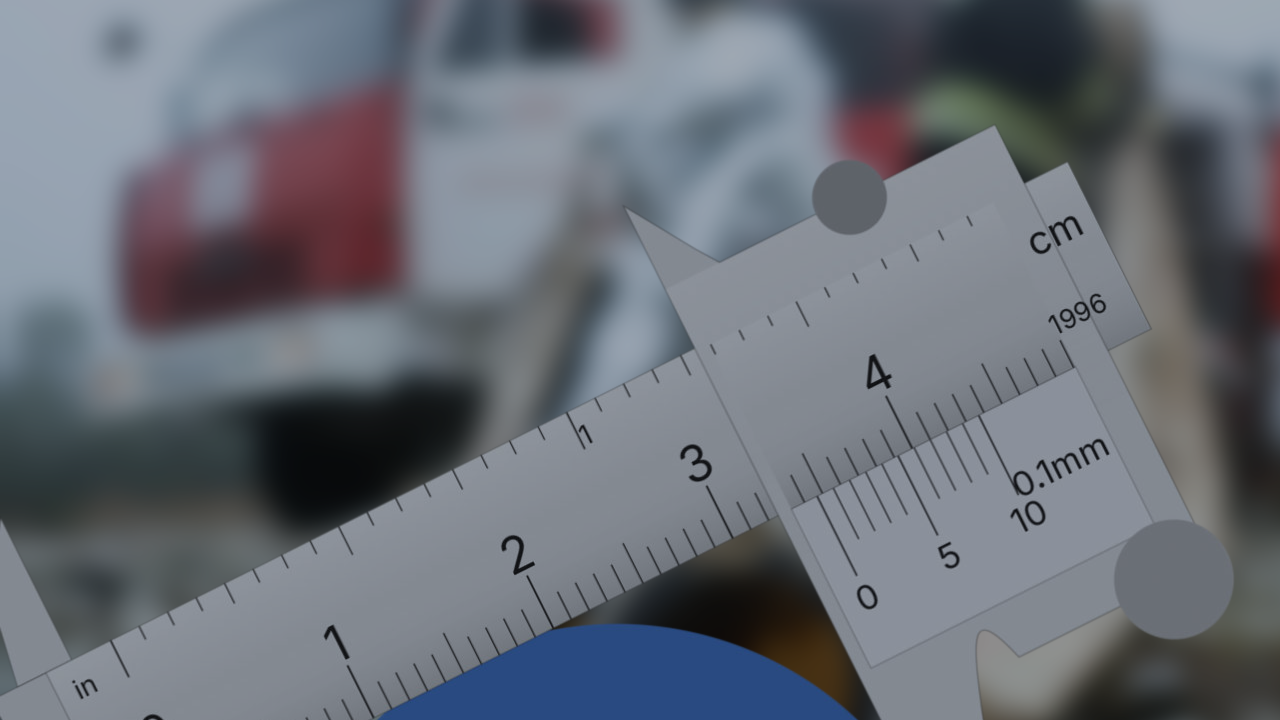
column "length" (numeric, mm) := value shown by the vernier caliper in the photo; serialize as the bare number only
34.7
